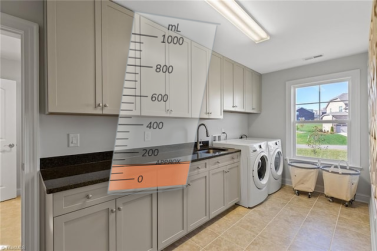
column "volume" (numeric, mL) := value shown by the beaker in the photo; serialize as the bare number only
100
